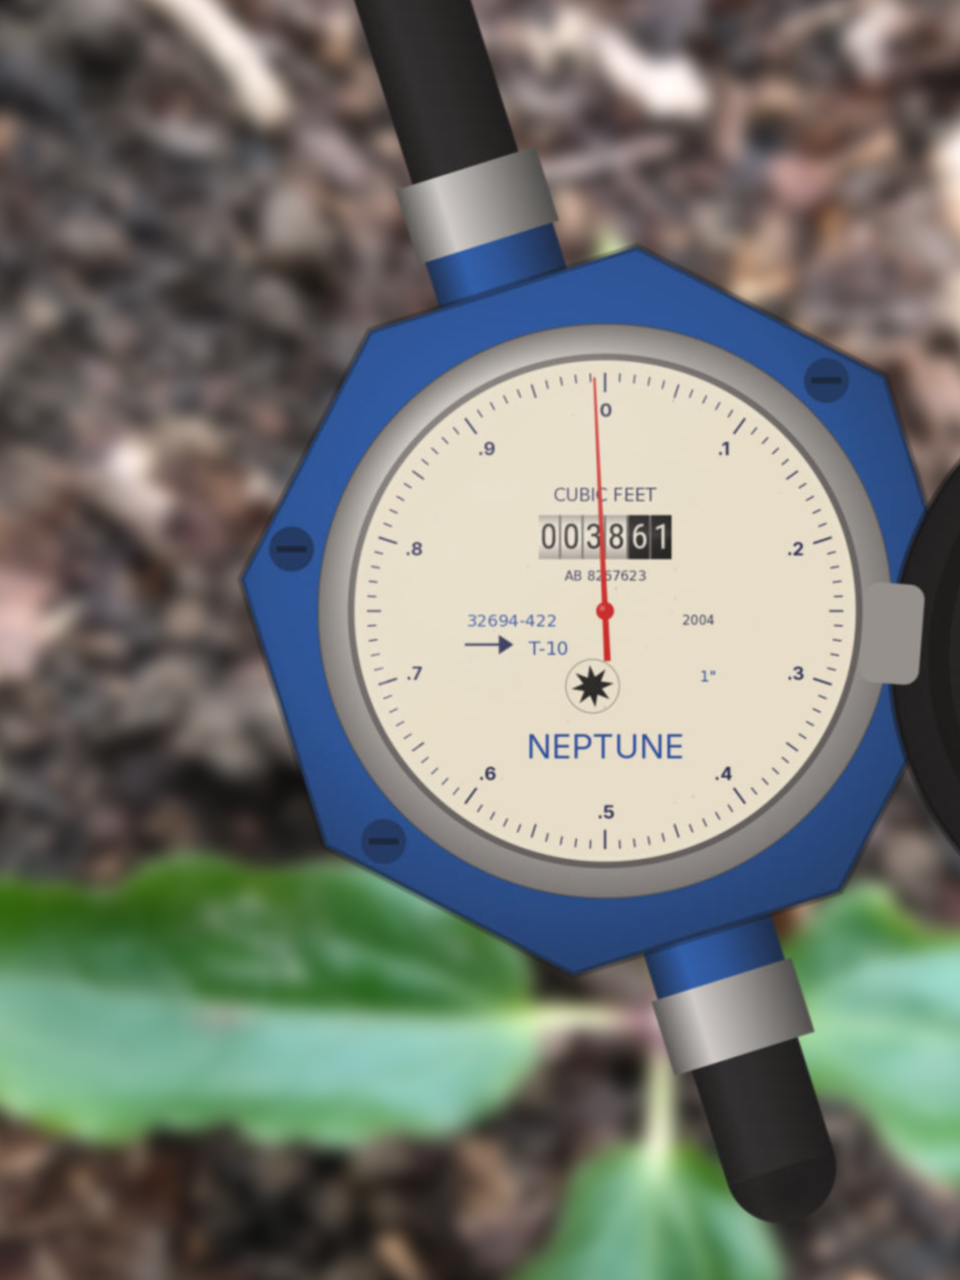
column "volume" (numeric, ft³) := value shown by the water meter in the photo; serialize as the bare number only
3860.99
